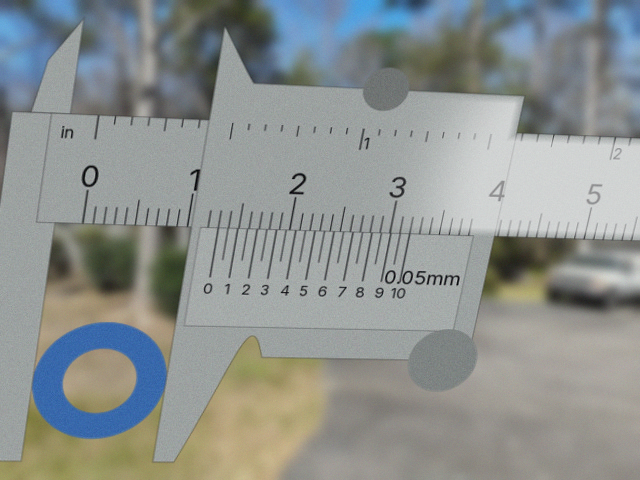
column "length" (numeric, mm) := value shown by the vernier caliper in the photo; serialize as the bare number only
13.0
